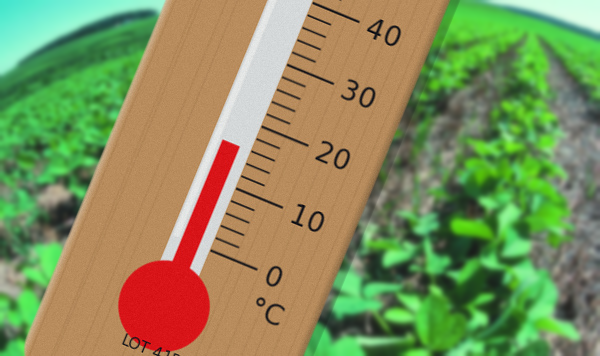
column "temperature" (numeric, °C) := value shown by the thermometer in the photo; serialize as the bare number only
16
